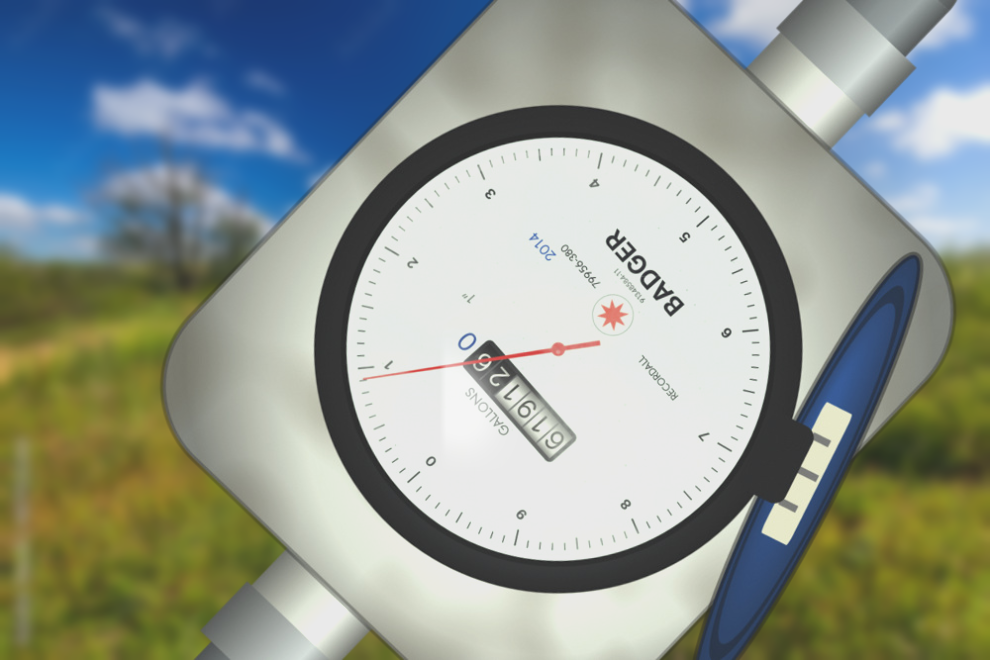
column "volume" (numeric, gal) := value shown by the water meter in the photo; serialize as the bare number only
6191260.9
